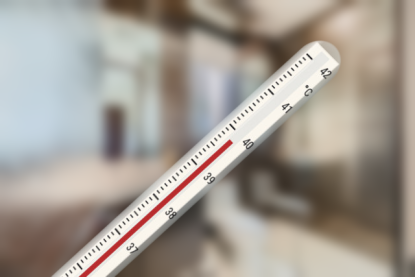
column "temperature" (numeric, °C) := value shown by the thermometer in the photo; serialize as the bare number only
39.8
